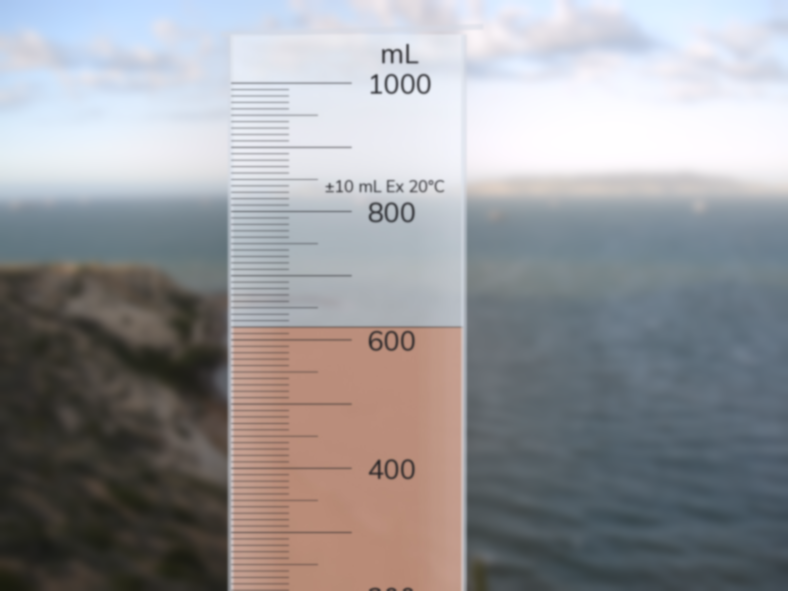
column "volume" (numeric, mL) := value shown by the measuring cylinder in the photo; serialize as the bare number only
620
